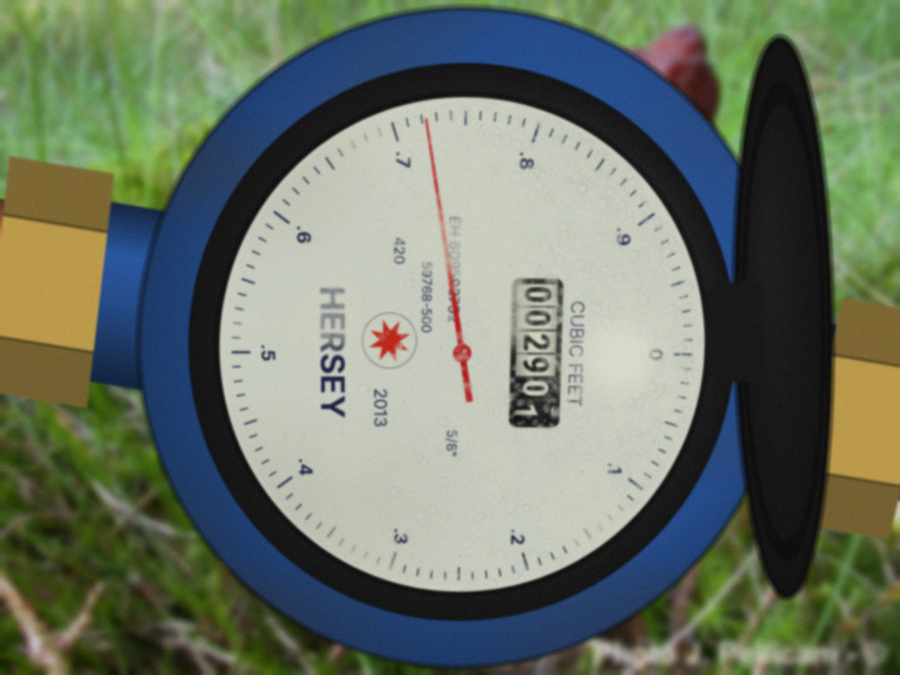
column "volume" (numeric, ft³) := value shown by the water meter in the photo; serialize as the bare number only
2900.72
